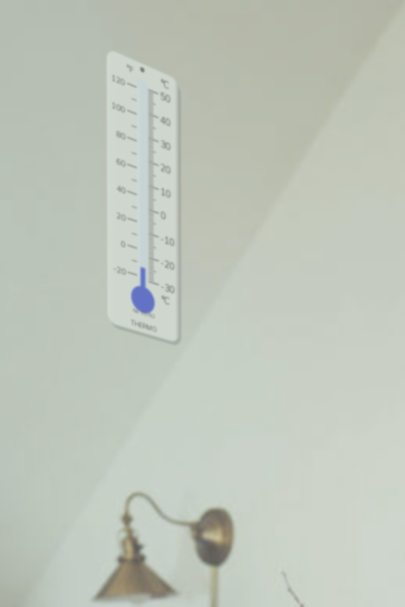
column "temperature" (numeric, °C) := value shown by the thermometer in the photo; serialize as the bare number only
-25
